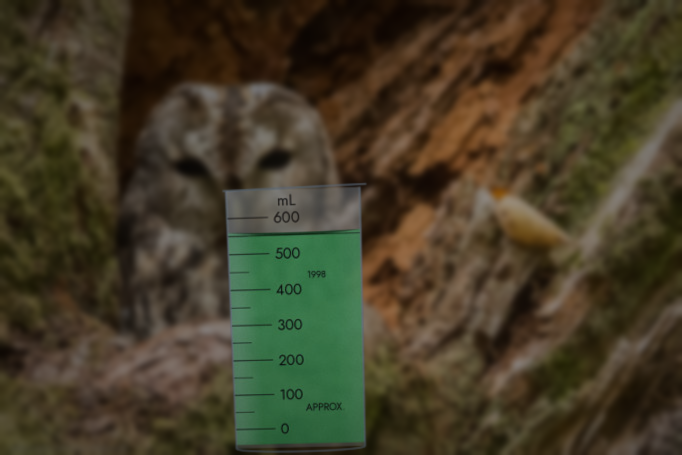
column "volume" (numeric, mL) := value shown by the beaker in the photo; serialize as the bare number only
550
